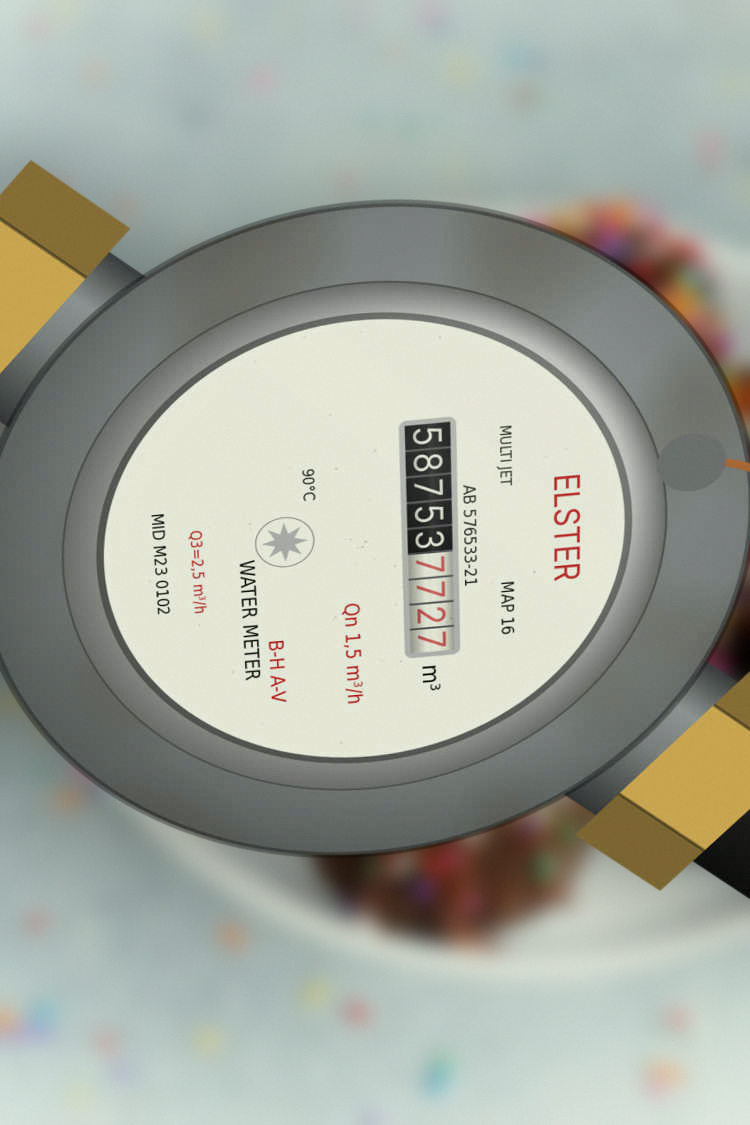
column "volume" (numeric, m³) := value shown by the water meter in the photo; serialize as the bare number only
58753.7727
